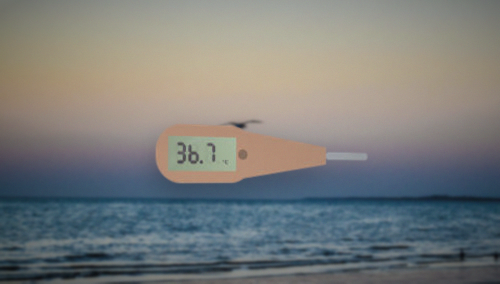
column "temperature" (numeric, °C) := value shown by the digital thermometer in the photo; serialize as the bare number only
36.7
